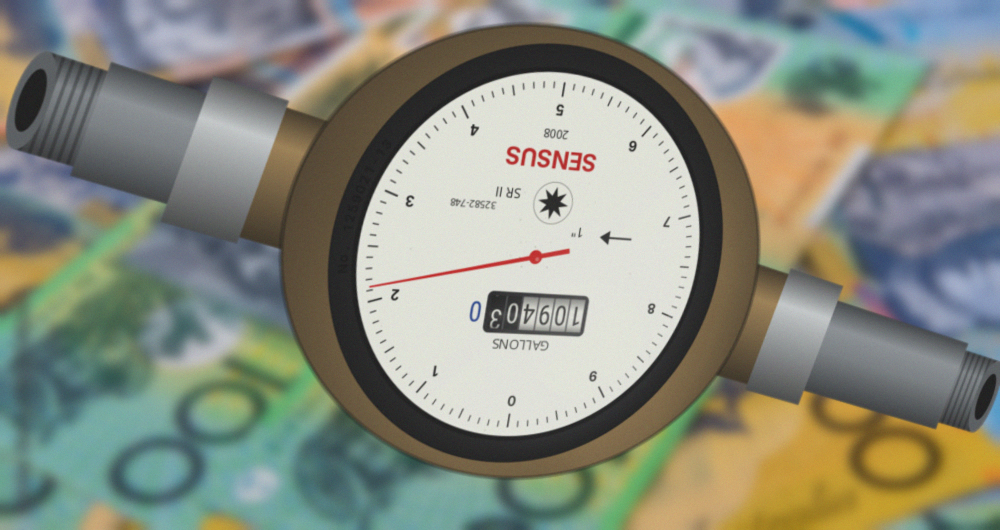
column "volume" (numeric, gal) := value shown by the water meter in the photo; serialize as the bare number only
1094032.1
